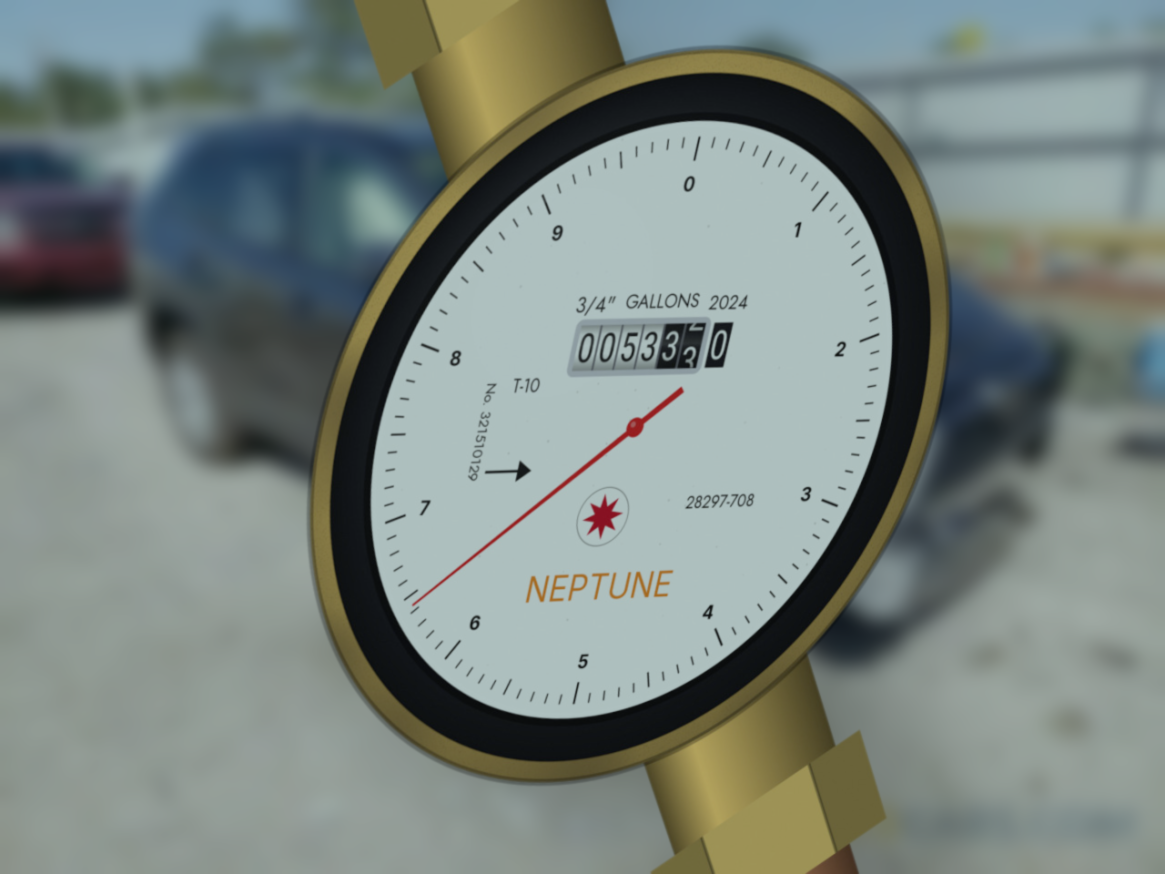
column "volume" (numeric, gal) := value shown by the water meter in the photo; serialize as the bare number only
53326.4
